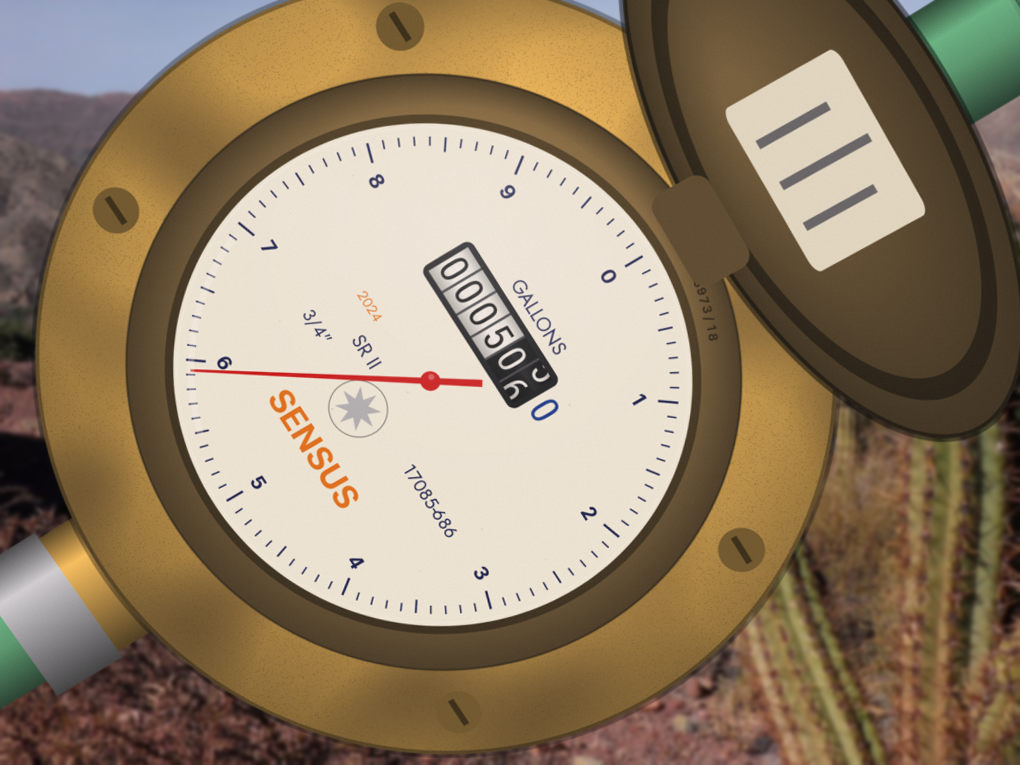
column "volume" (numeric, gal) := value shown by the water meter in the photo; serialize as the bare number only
5055.9
